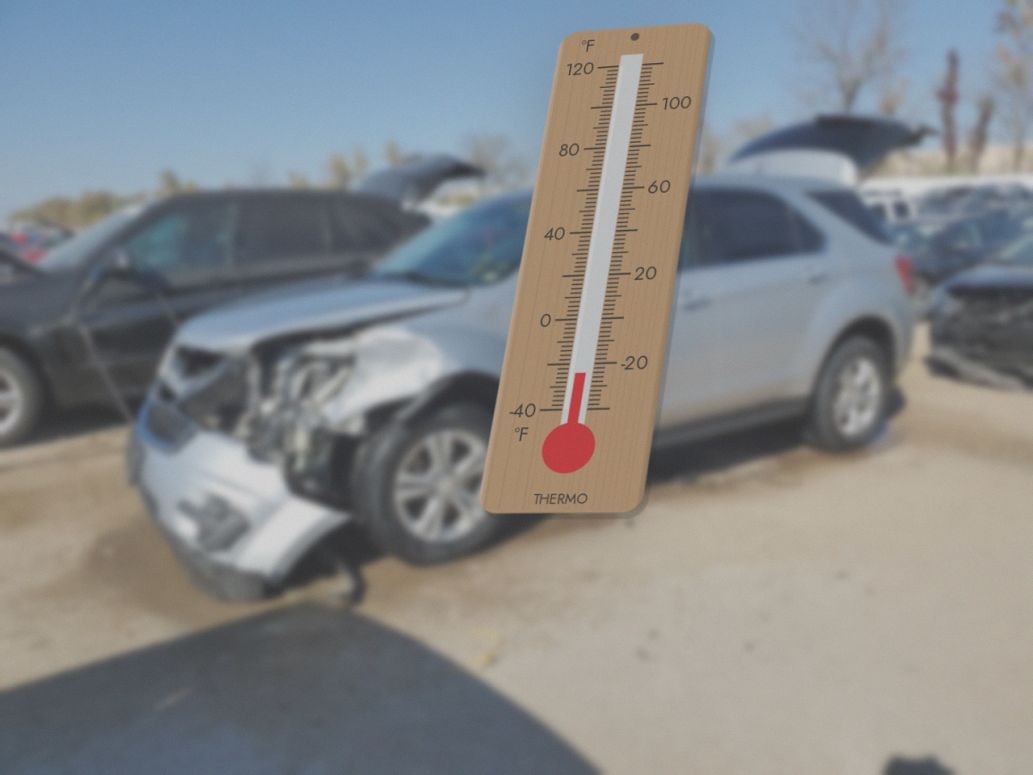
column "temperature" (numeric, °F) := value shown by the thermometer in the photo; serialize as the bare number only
-24
